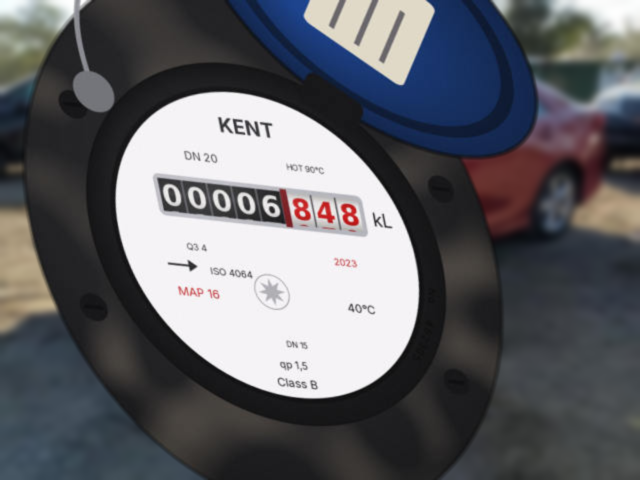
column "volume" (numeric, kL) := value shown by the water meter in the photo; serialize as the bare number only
6.848
